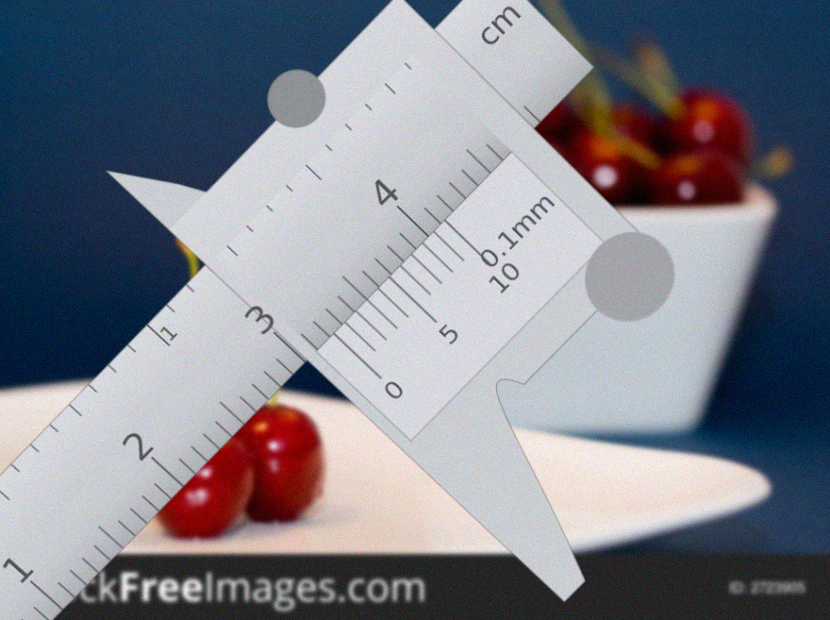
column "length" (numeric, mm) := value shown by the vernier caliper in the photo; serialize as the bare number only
32.3
